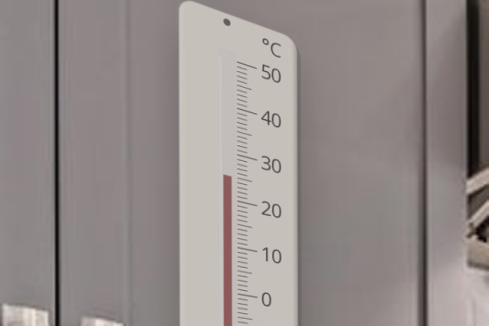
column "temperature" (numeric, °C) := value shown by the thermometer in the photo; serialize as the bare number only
25
